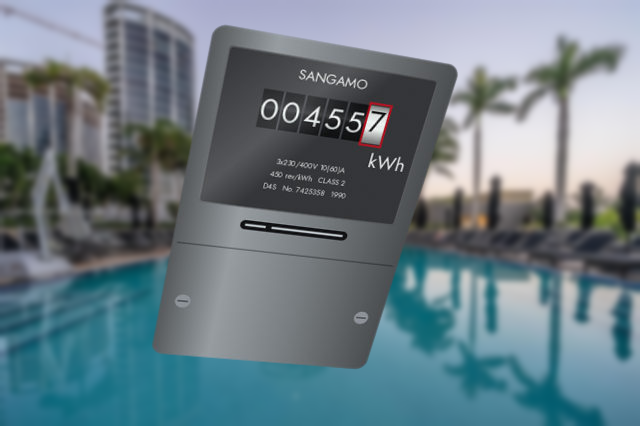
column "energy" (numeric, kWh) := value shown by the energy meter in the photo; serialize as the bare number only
455.7
